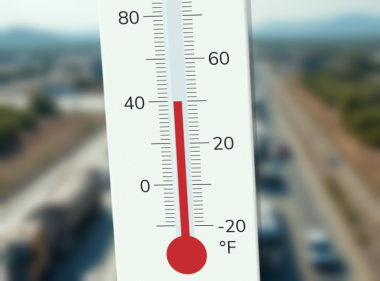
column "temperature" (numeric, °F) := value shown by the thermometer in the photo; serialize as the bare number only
40
